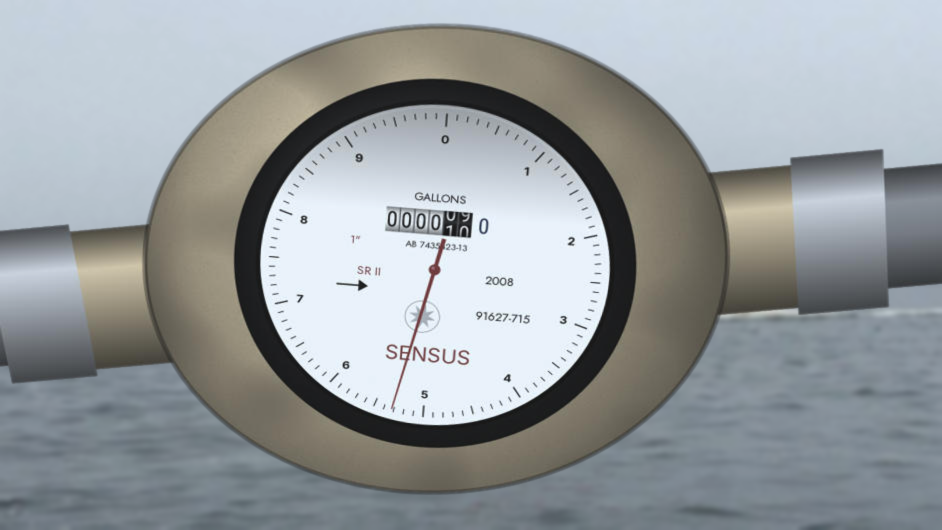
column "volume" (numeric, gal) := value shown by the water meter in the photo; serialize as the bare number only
95.3
